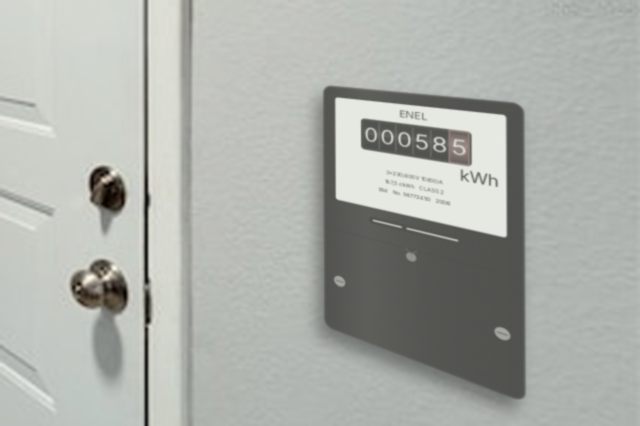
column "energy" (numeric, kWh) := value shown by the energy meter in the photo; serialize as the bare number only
58.5
